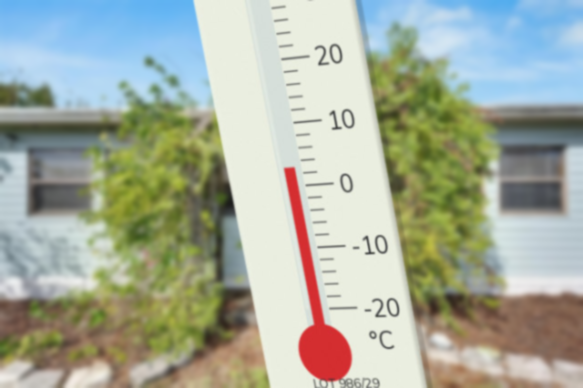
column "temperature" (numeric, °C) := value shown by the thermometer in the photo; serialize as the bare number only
3
